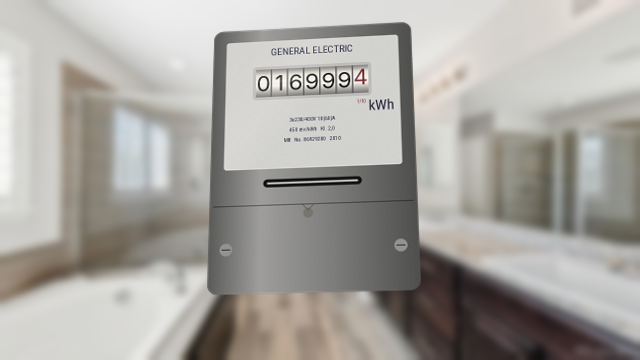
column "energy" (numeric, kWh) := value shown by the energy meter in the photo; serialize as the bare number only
16999.4
